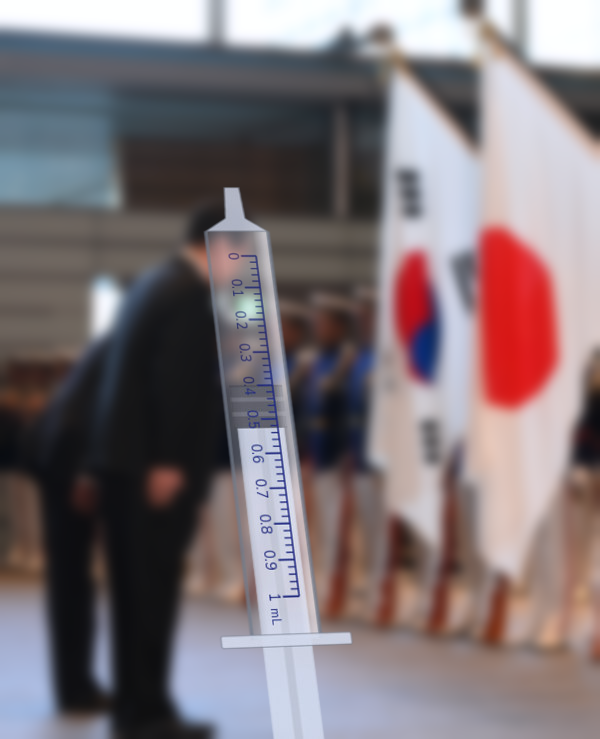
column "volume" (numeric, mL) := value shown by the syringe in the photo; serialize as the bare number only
0.4
